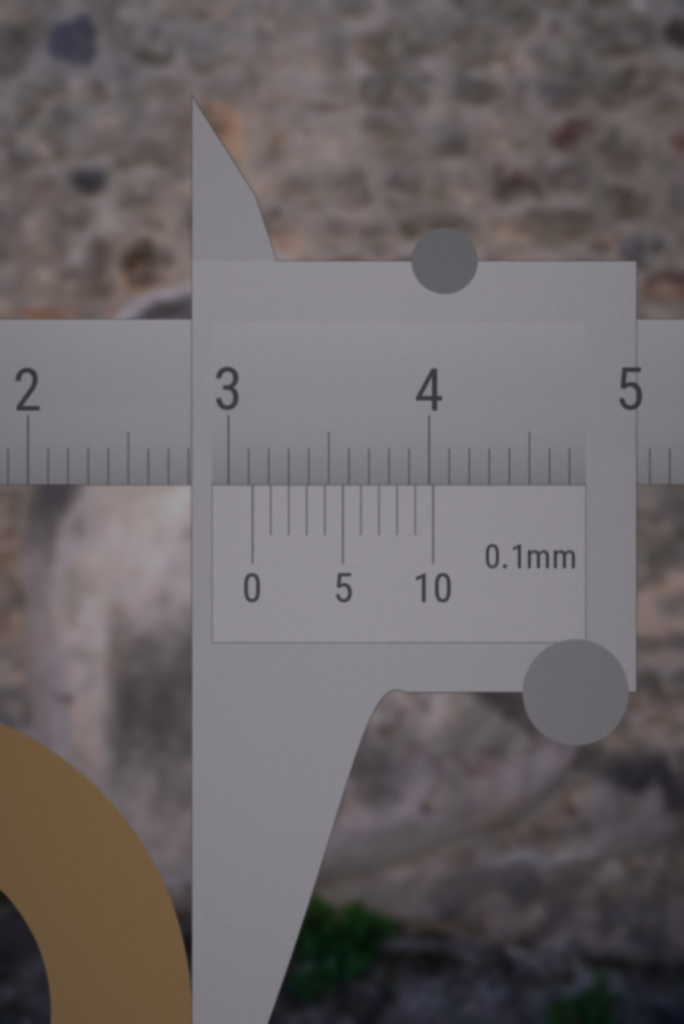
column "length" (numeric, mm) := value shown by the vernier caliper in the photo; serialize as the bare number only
31.2
